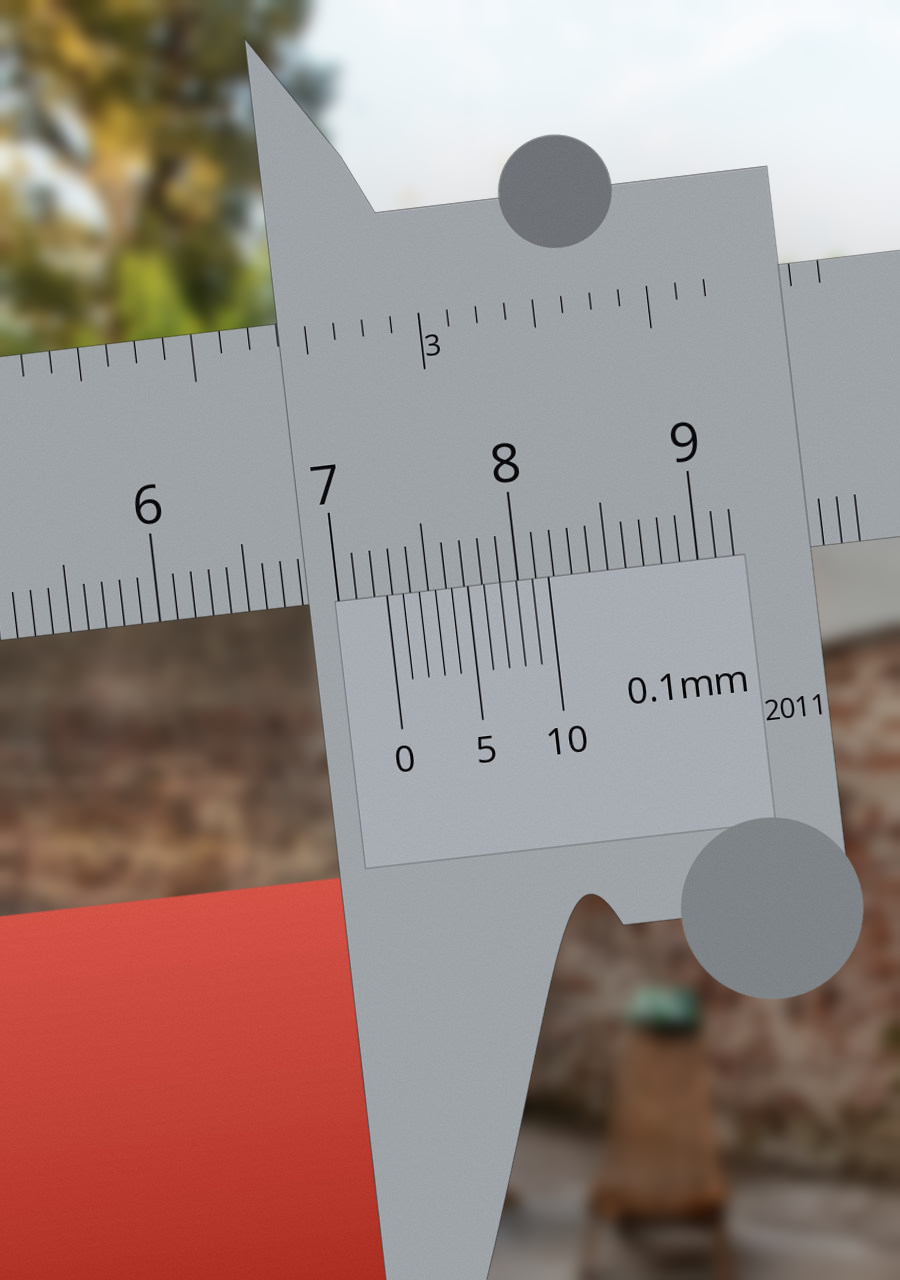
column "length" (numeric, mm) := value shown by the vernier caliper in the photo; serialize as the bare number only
72.7
